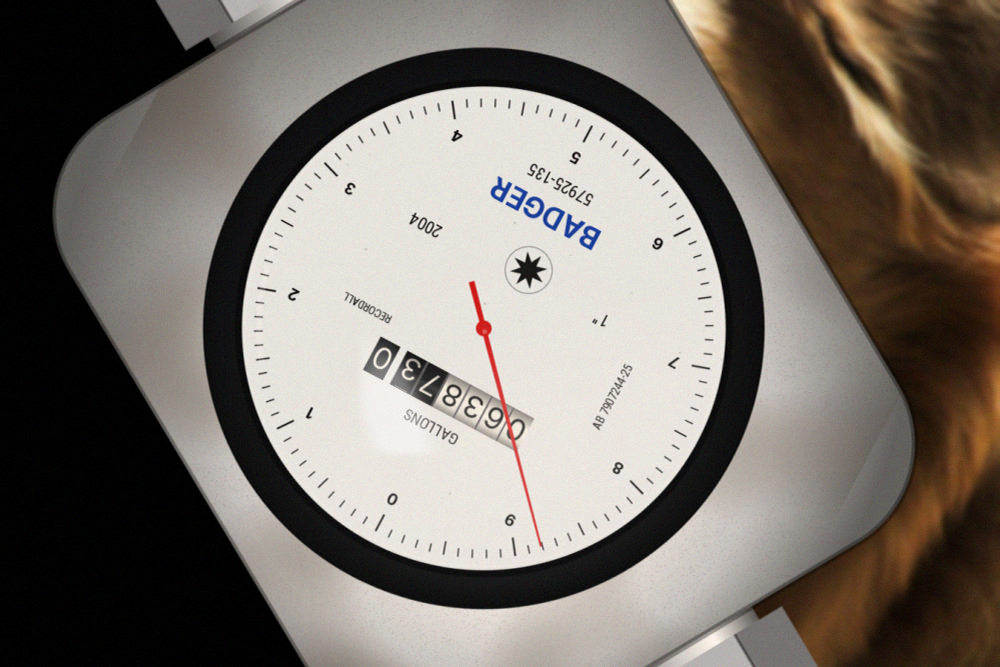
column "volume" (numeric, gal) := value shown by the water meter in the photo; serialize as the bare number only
638728.8
